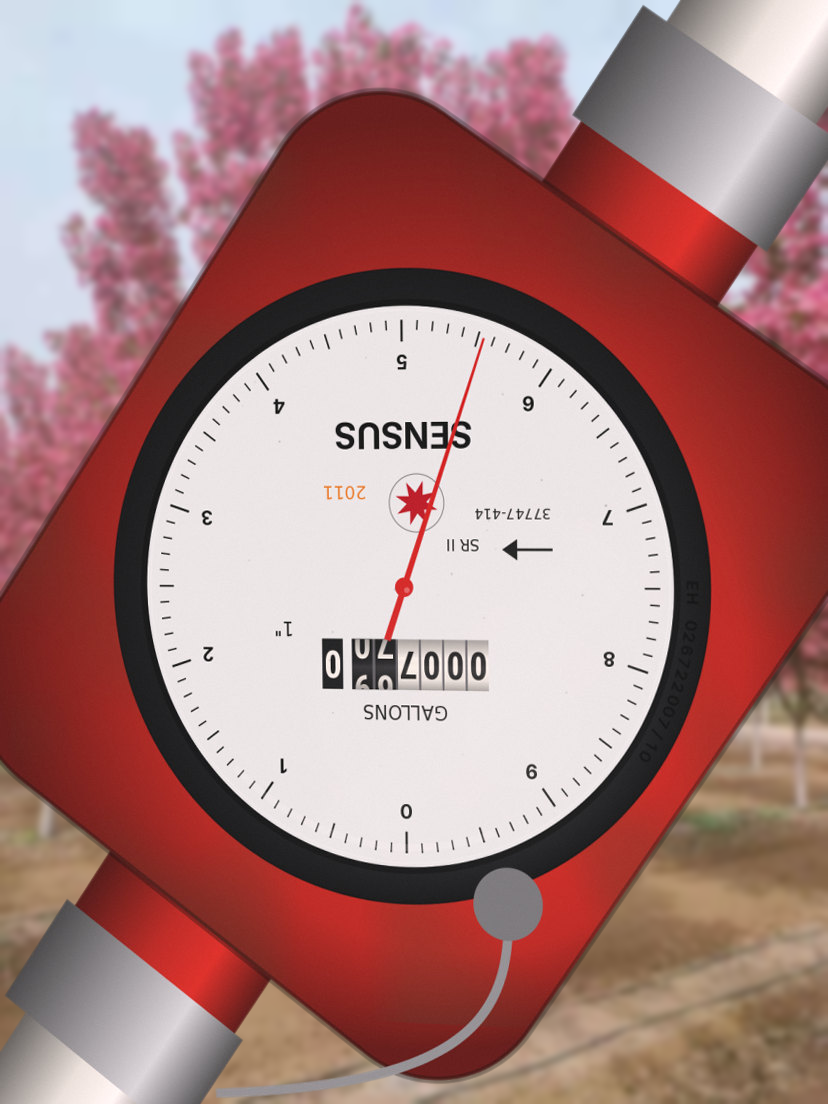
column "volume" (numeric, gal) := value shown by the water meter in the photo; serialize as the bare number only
7695.5
